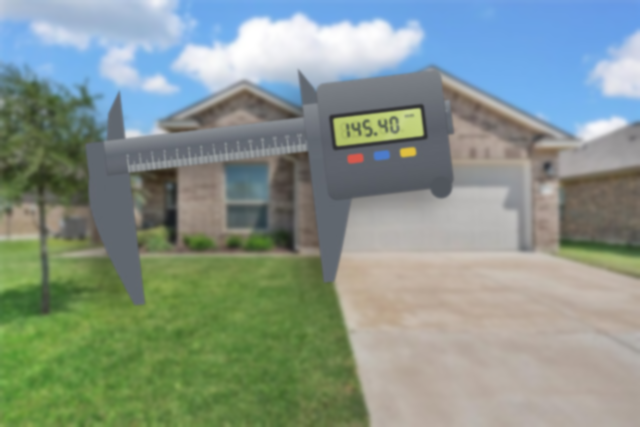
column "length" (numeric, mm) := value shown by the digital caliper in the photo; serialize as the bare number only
145.40
